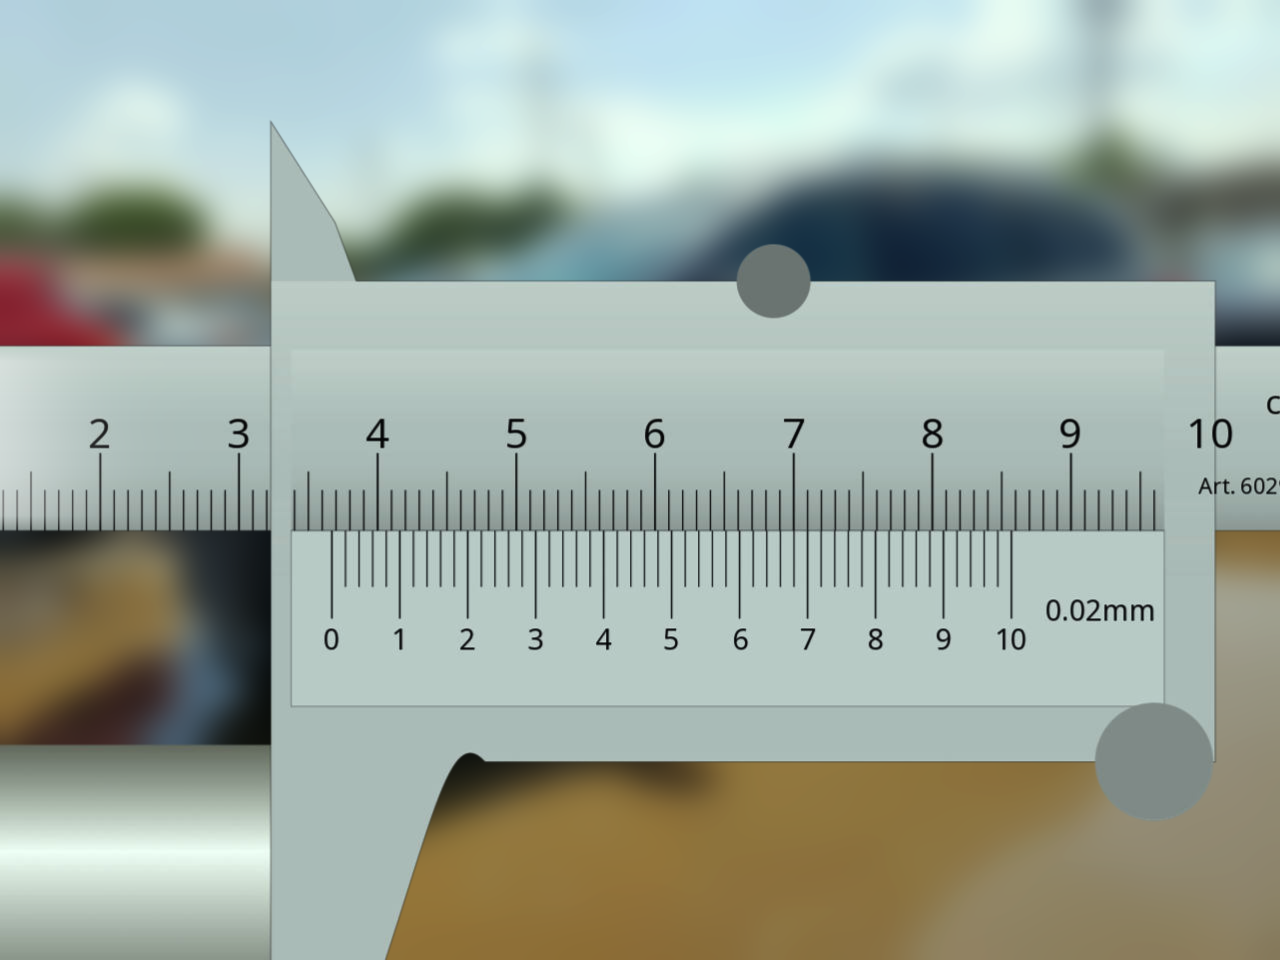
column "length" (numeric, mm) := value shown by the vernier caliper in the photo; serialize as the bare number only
36.7
